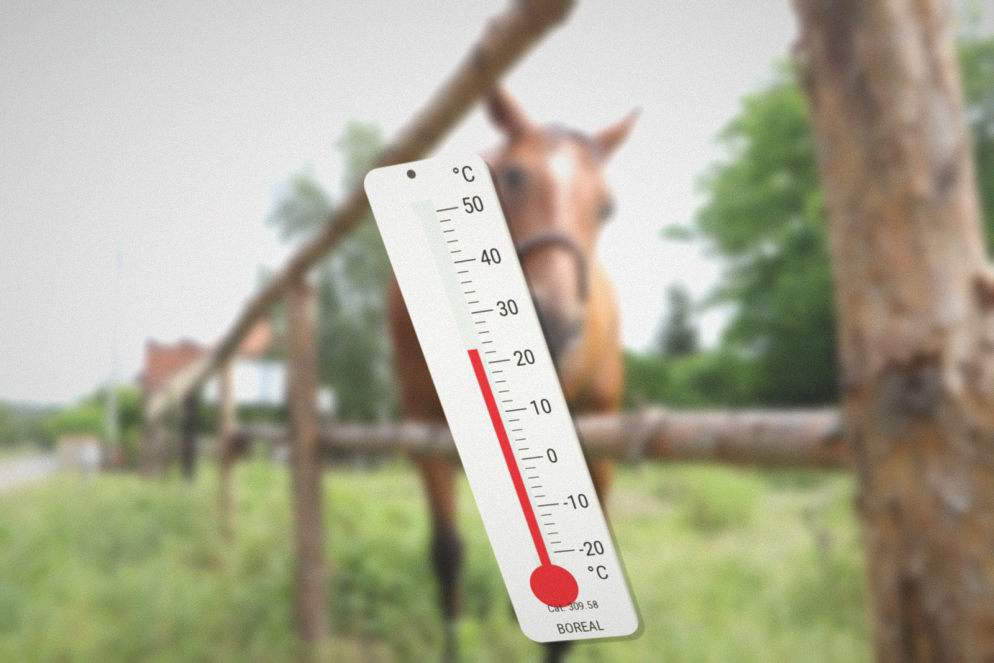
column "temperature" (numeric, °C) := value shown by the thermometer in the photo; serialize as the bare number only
23
